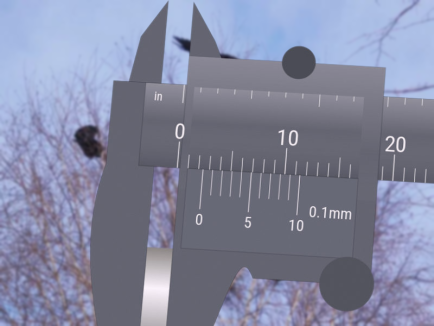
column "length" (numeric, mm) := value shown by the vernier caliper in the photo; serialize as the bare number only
2.4
